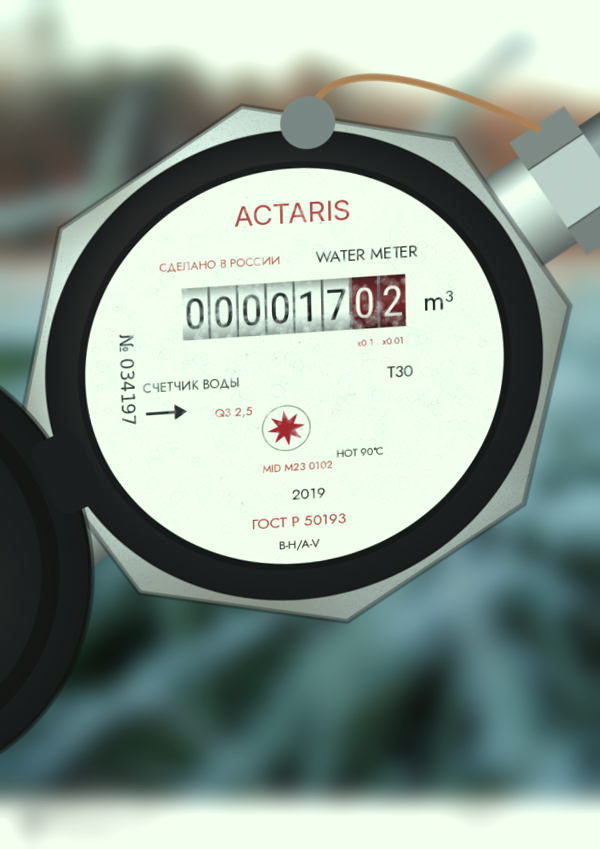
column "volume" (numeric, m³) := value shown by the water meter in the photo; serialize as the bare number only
17.02
